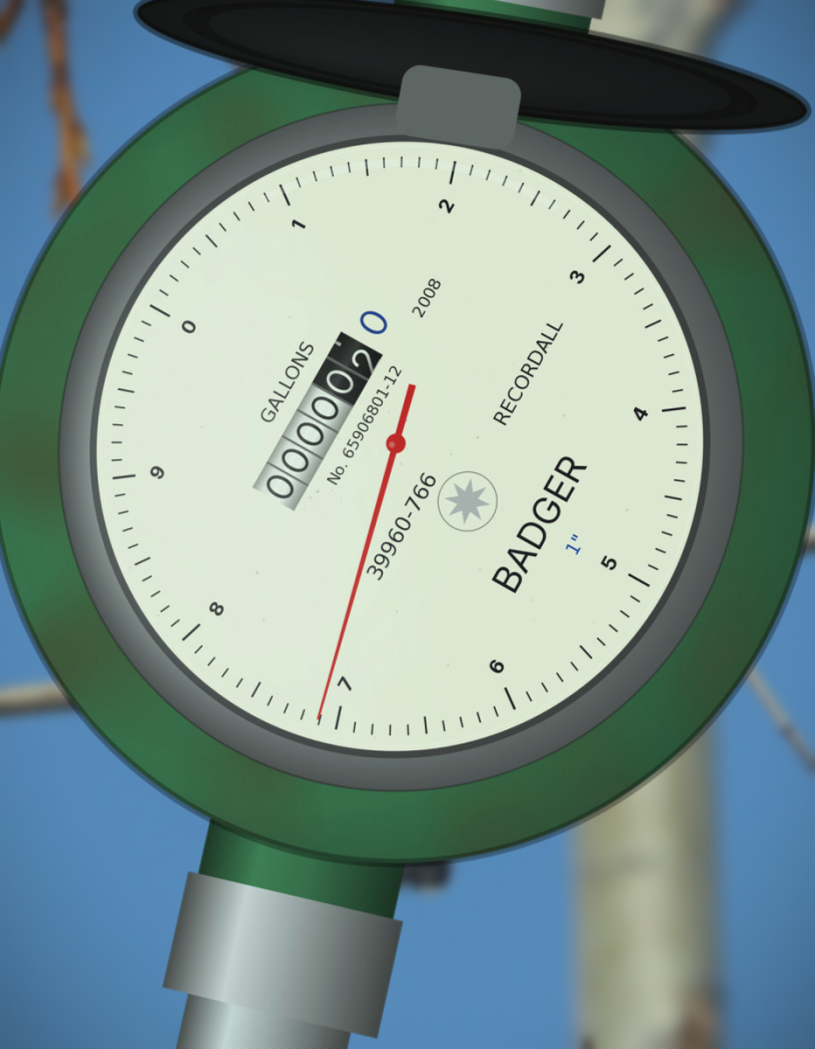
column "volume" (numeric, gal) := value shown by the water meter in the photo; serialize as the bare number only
17.1
